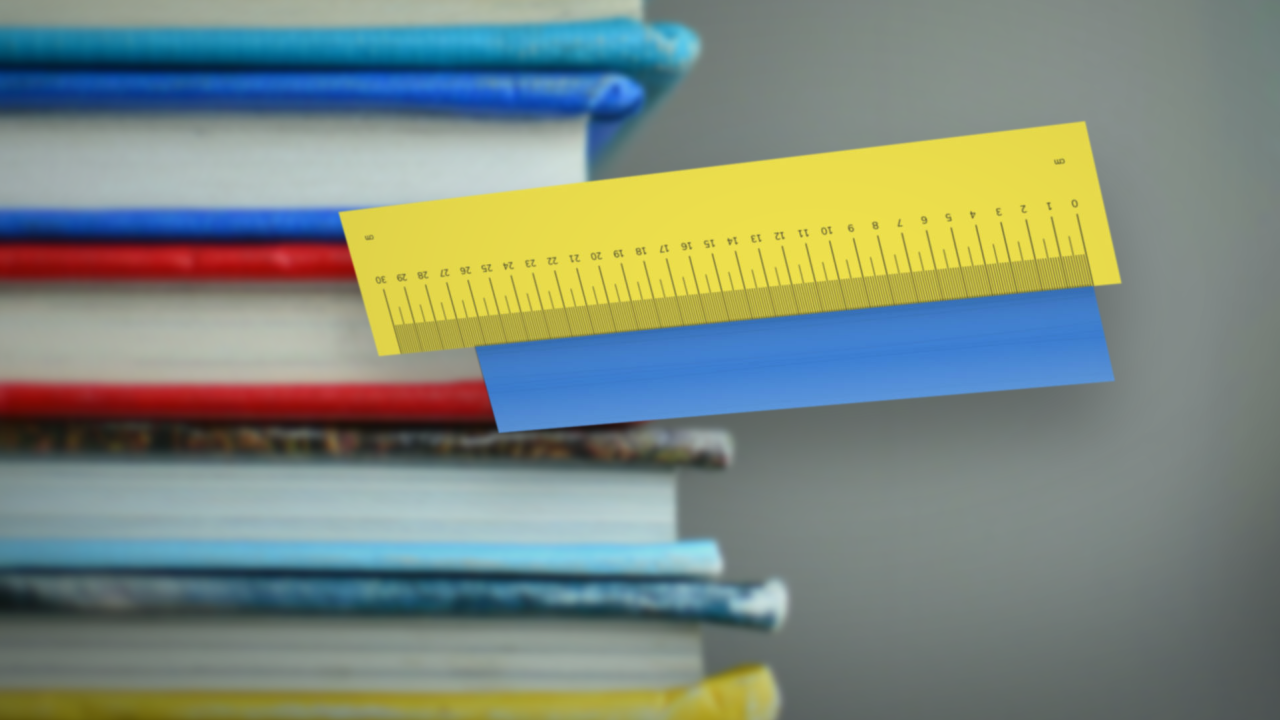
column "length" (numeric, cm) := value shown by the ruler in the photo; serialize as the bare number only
26.5
